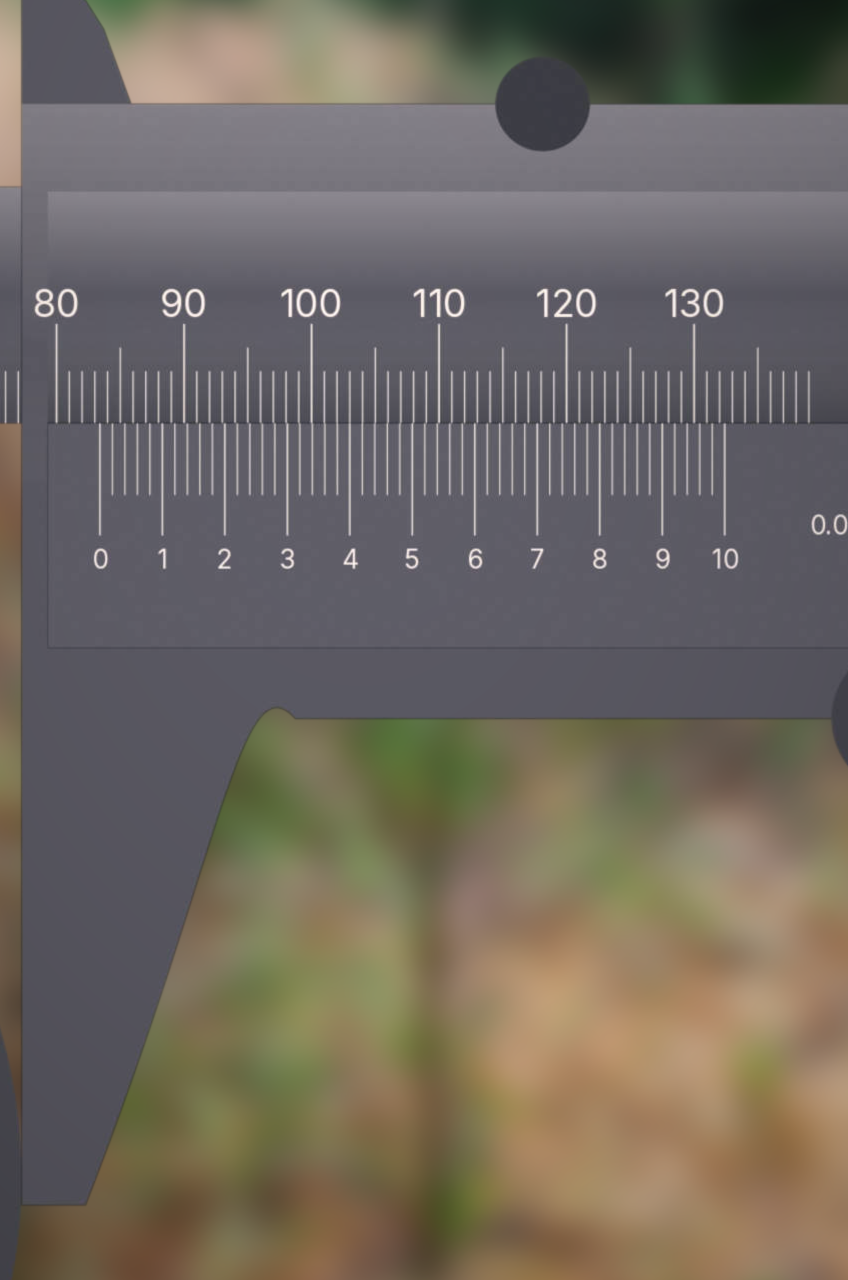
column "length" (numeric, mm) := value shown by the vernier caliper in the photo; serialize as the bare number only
83.4
